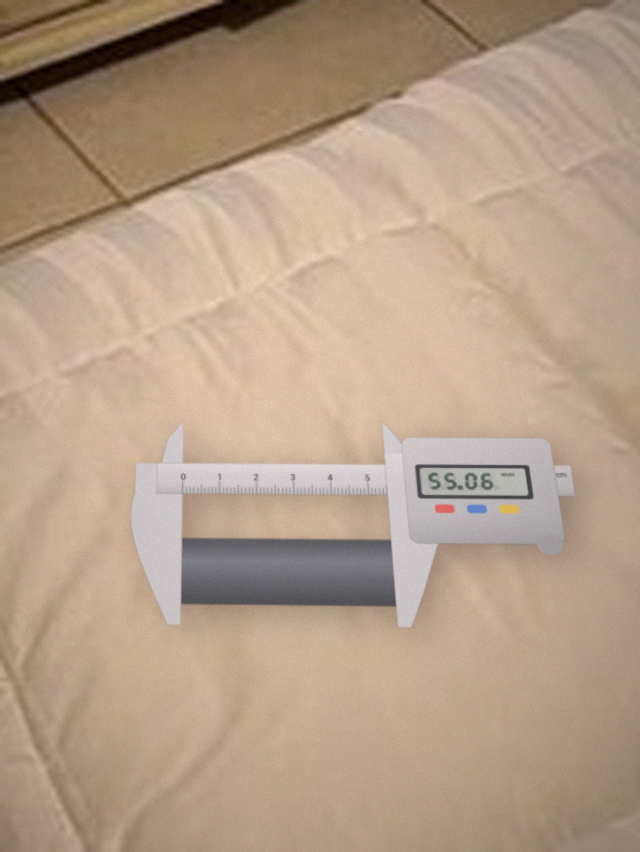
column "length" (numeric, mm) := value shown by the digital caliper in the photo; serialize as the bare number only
55.06
